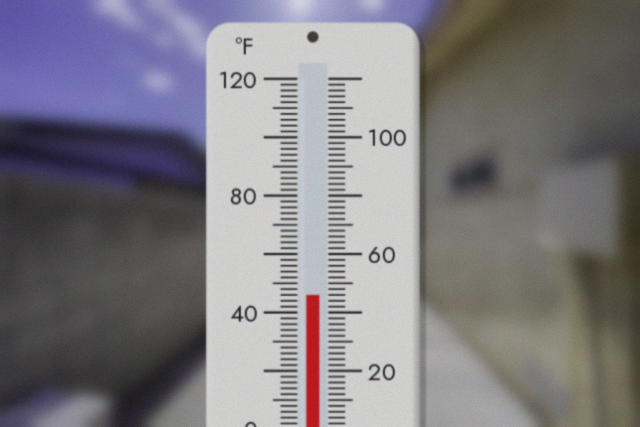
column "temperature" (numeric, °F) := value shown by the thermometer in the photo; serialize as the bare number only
46
